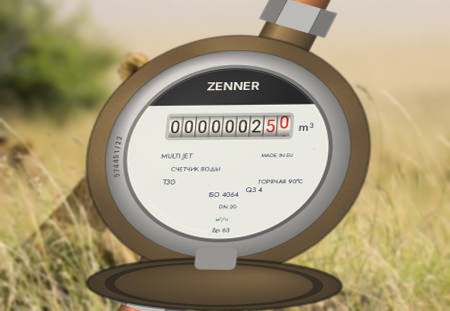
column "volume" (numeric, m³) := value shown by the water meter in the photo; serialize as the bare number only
2.50
